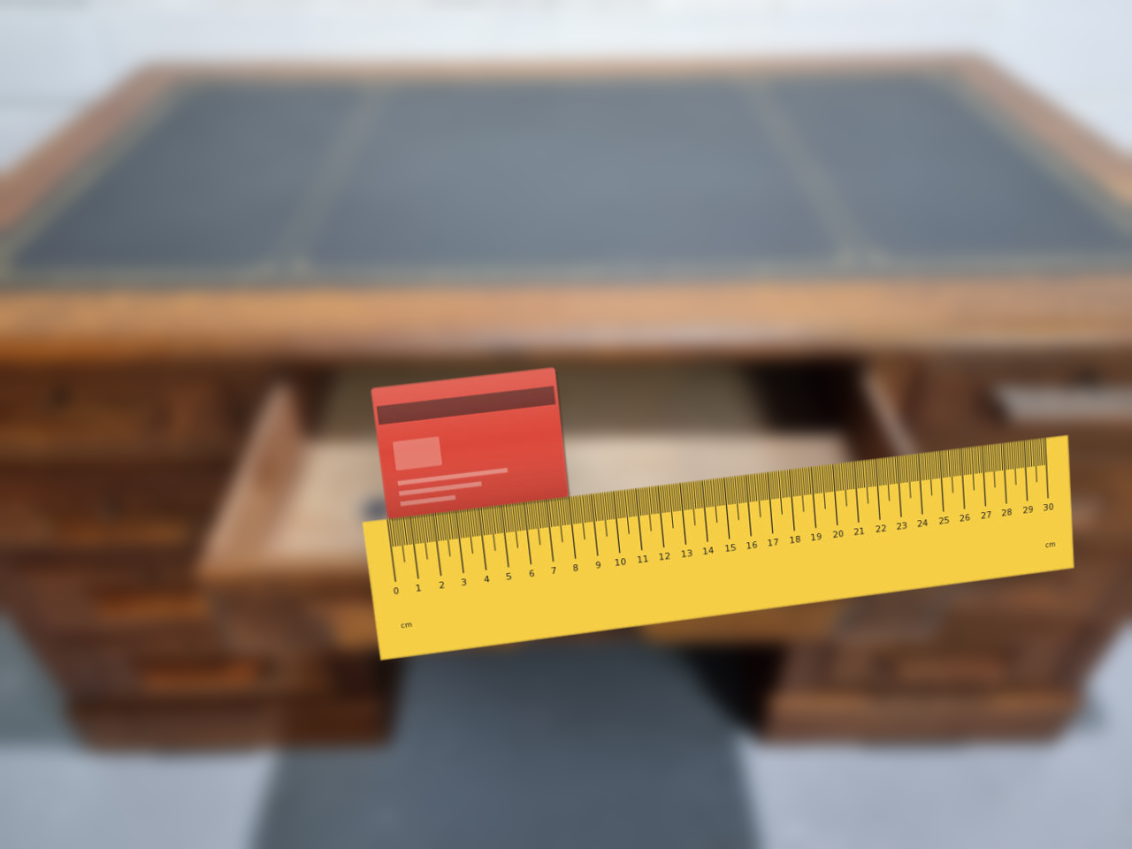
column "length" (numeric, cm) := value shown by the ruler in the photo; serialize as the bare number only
8
